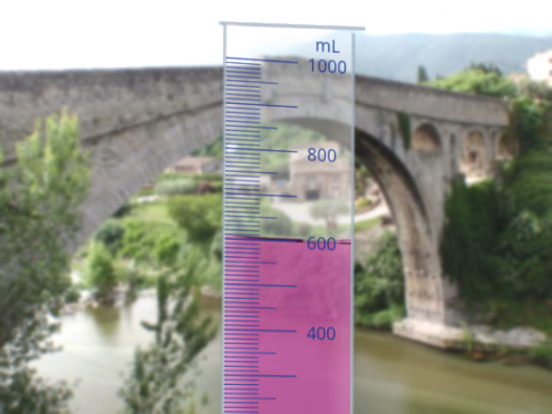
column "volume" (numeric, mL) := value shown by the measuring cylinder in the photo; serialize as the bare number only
600
